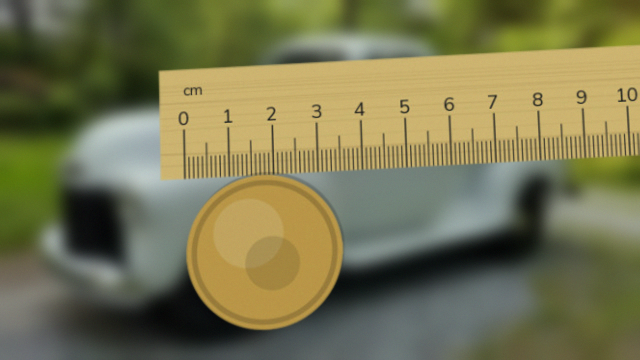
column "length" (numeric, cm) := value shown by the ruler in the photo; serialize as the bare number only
3.5
